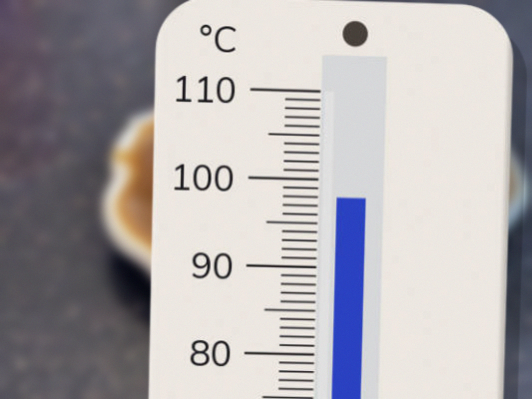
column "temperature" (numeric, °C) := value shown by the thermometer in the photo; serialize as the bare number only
98
